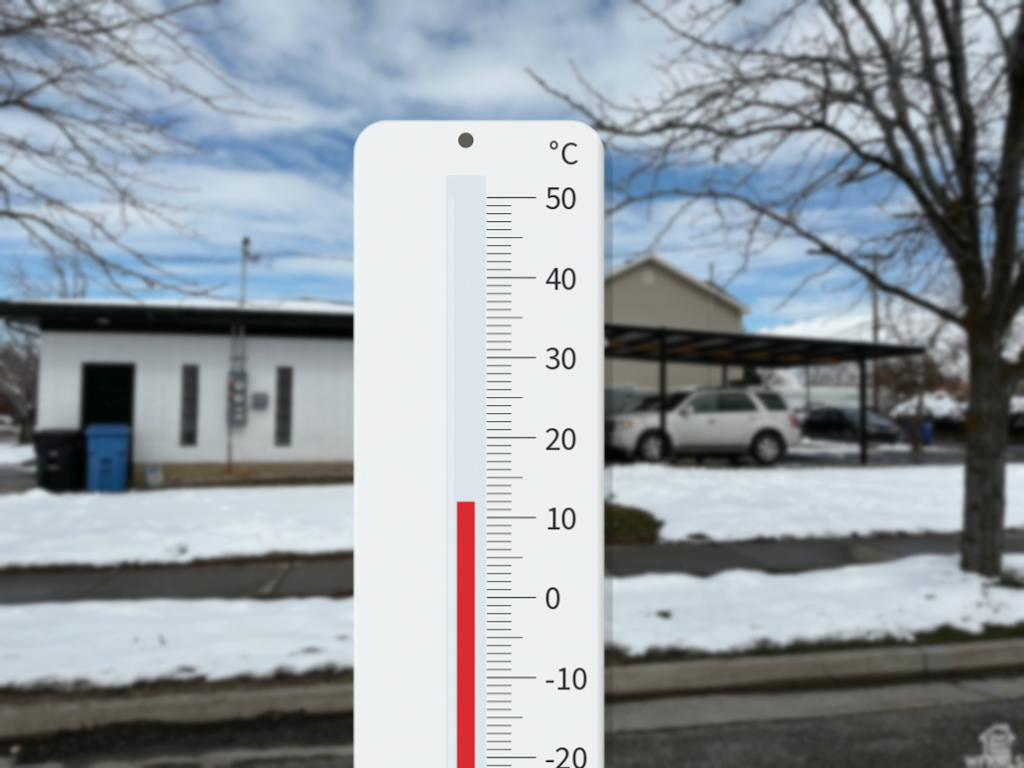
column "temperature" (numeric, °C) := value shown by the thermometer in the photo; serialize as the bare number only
12
